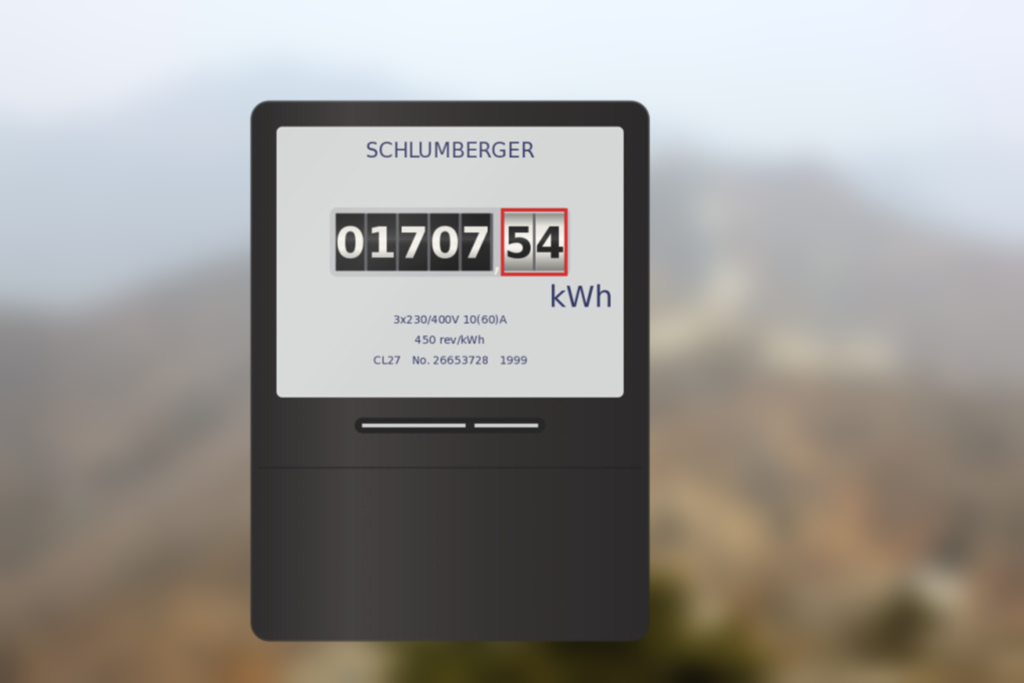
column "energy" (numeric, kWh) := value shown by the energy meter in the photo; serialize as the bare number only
1707.54
